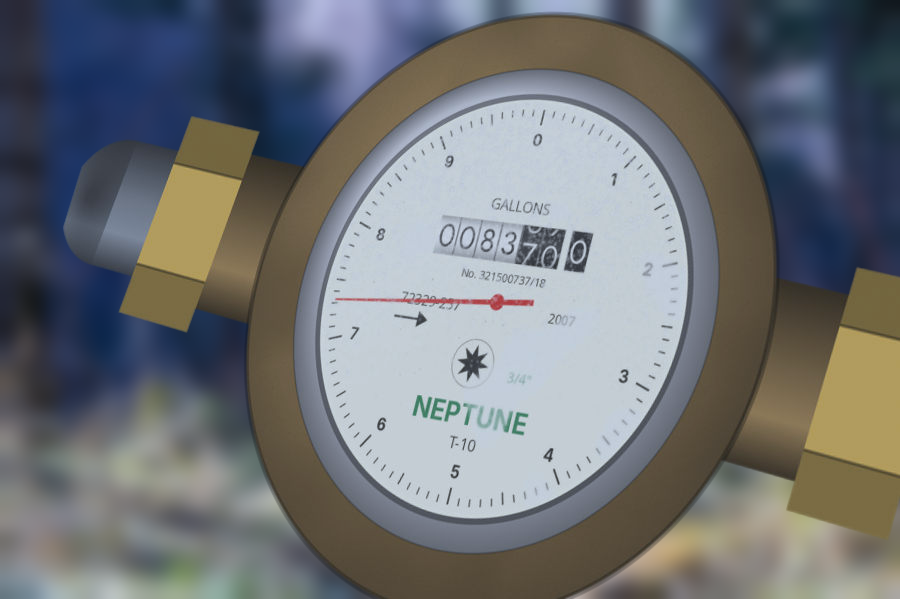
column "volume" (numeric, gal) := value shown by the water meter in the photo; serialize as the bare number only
83697.3
